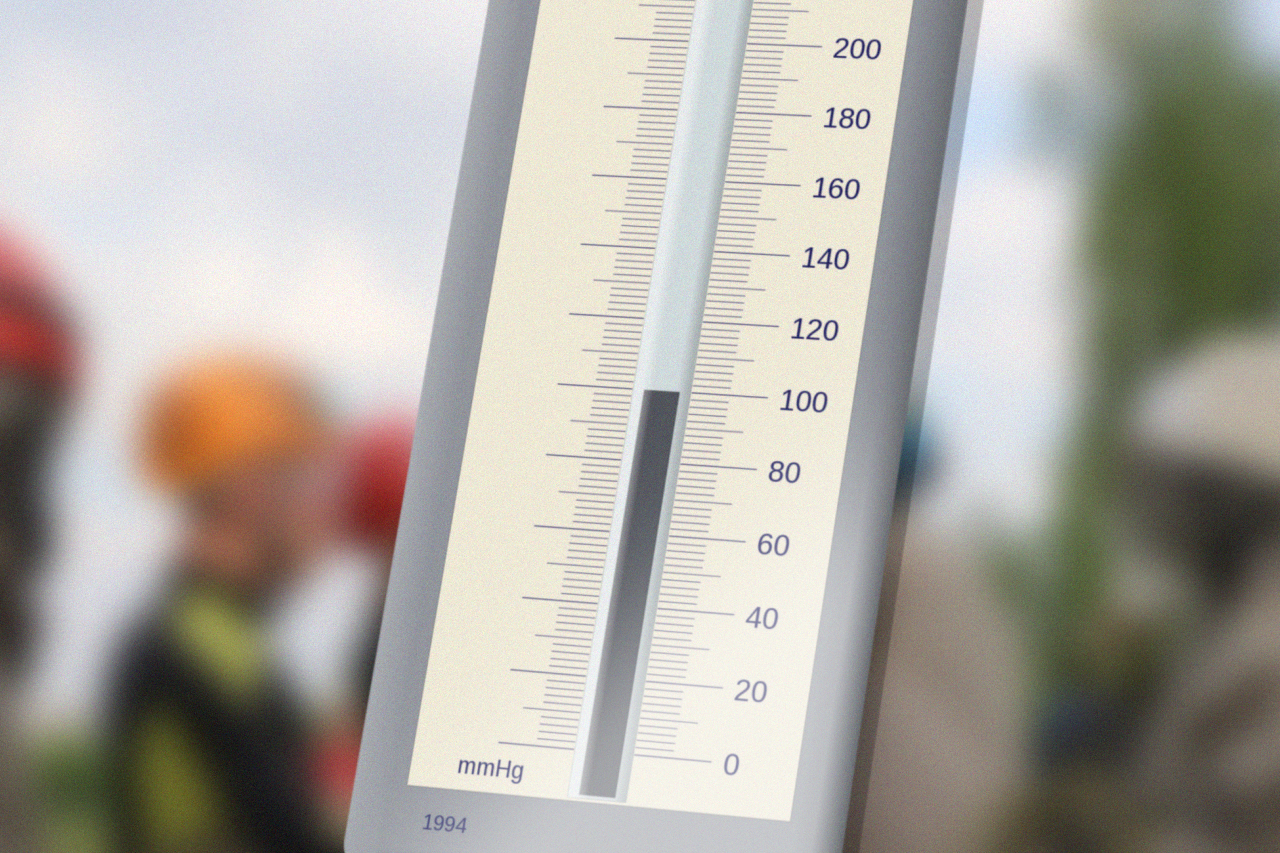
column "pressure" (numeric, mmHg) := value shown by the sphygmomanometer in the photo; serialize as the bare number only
100
